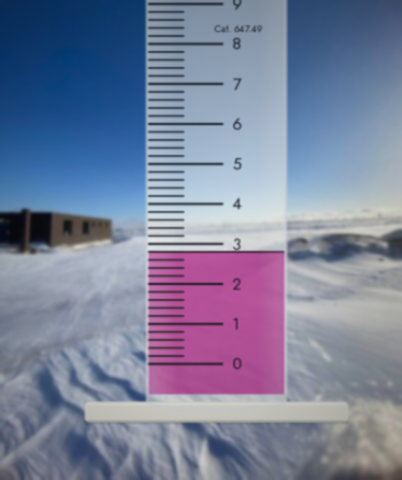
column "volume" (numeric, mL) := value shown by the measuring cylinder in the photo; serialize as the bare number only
2.8
